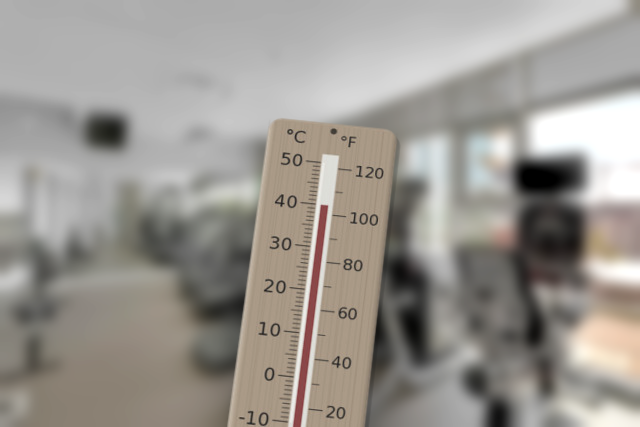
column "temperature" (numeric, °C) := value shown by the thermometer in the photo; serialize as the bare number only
40
